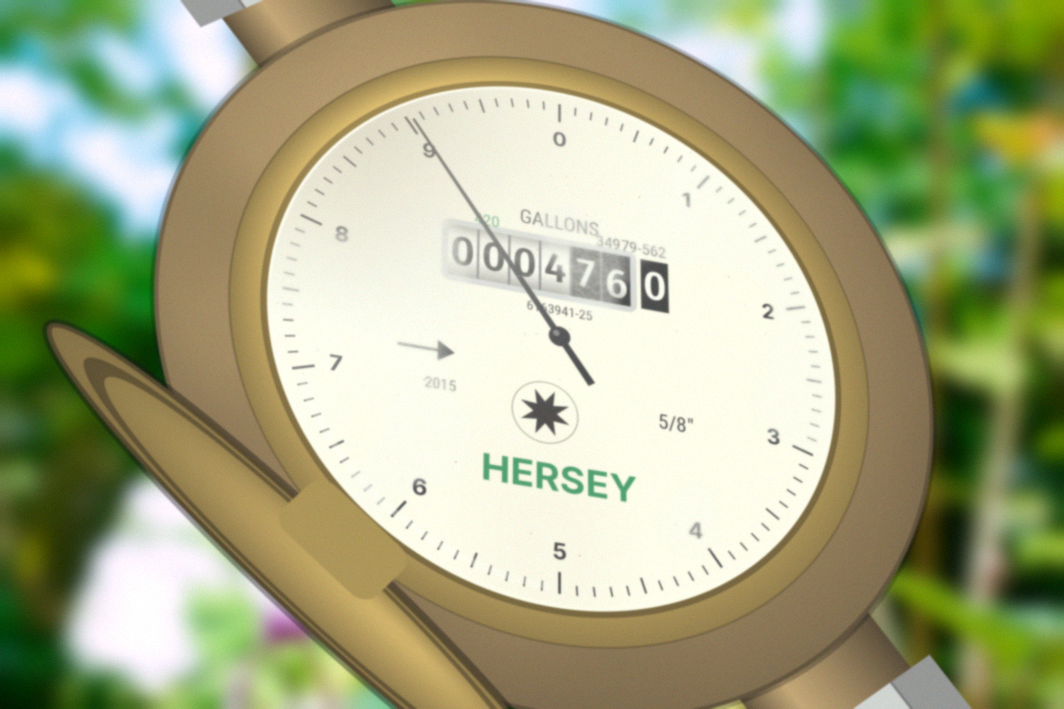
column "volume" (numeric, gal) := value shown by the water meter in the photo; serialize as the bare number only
4759.0
